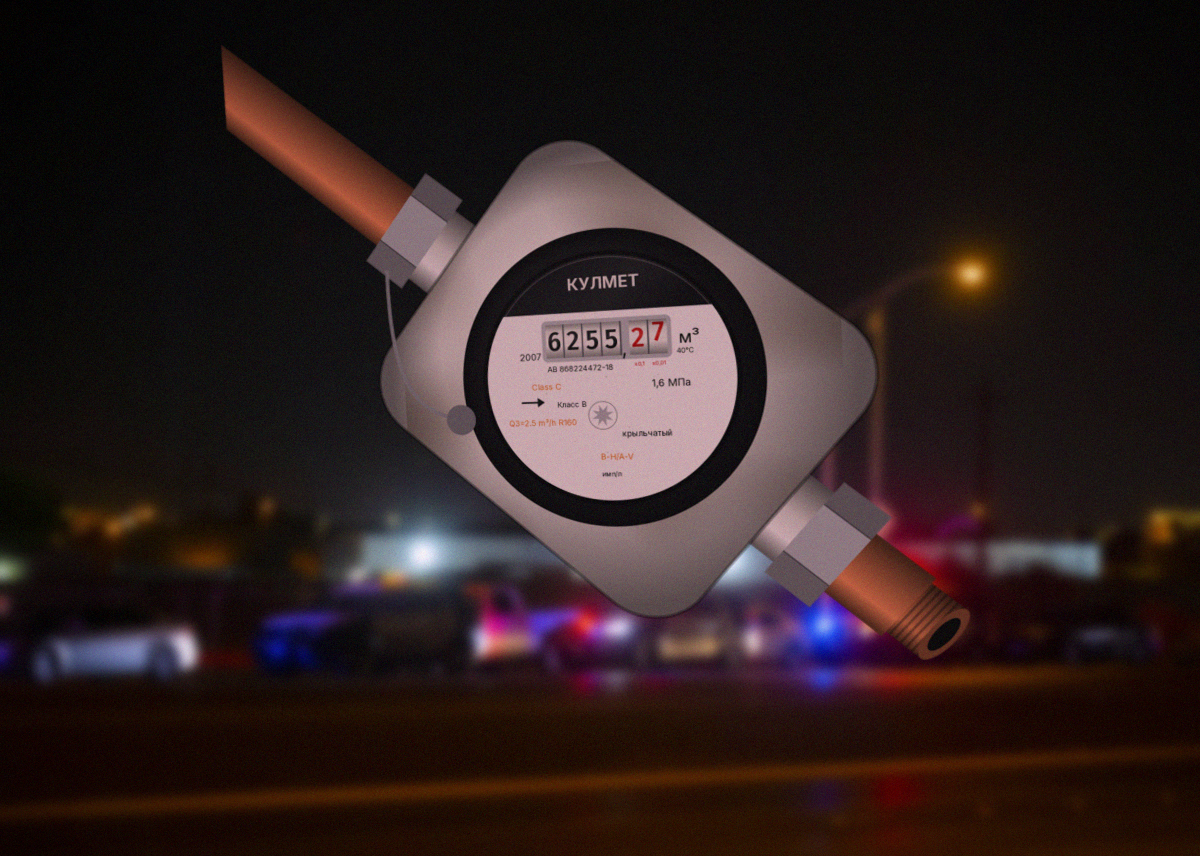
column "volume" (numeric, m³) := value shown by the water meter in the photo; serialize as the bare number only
6255.27
